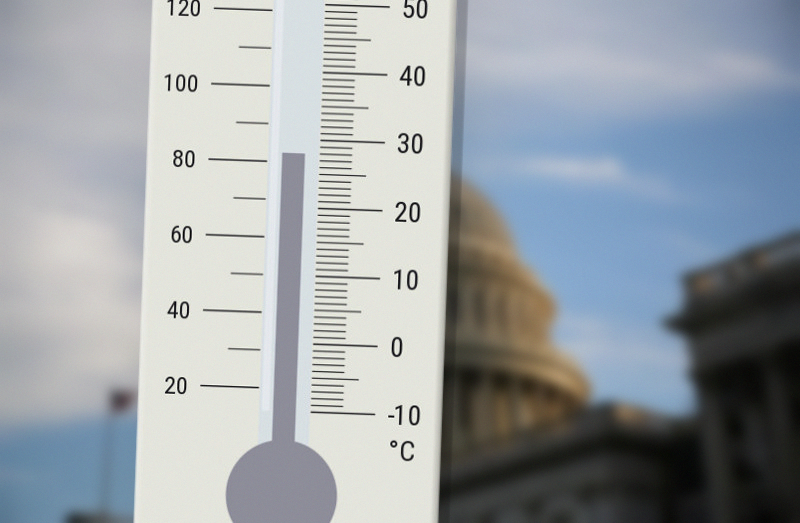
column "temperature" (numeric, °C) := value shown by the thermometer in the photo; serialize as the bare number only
28
